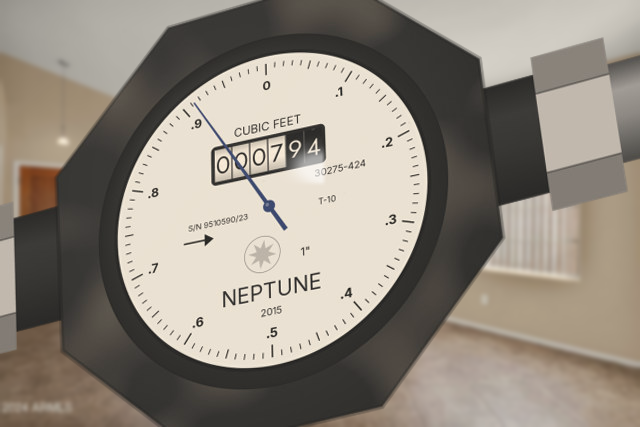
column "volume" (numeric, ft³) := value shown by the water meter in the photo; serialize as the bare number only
793.91
